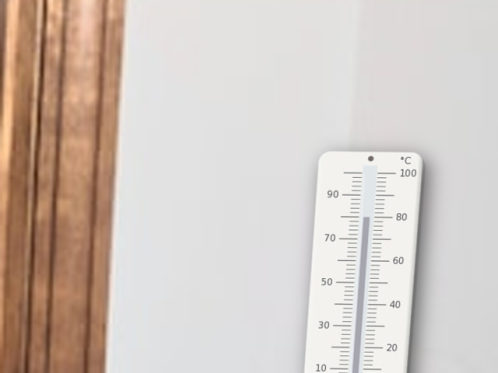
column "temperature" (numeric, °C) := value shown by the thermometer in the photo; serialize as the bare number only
80
